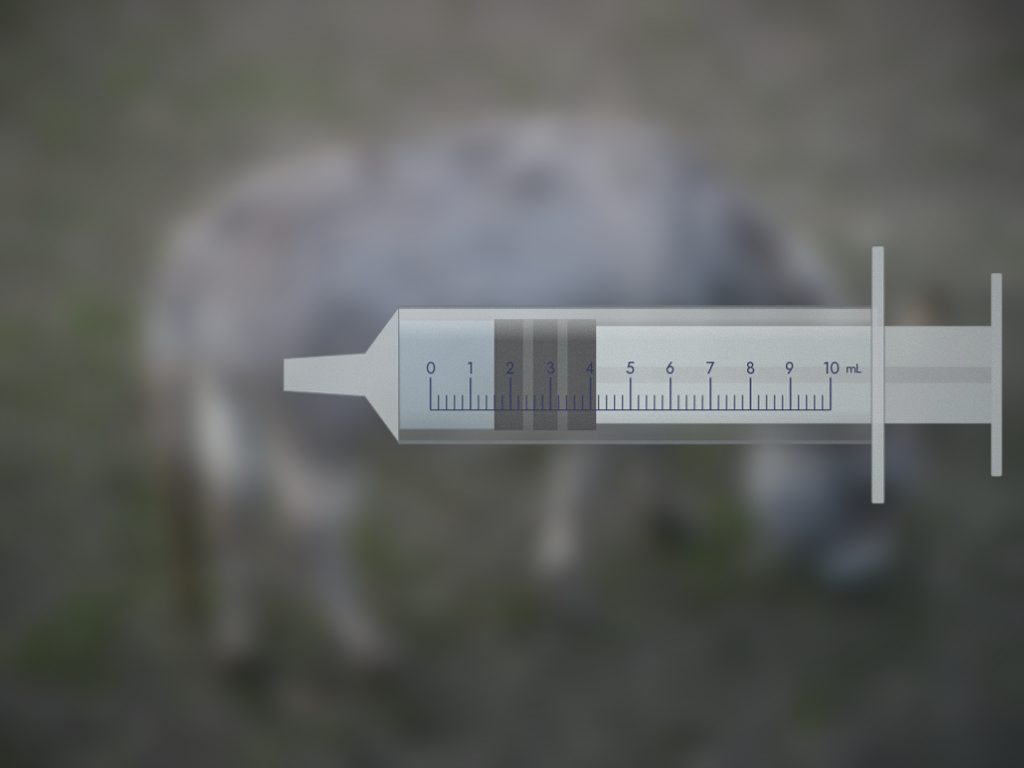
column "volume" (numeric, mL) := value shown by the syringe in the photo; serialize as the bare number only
1.6
